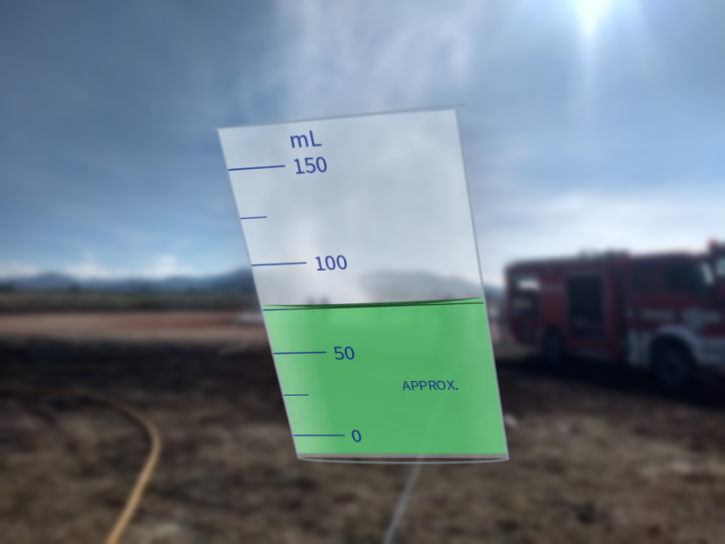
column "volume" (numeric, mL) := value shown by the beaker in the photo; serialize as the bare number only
75
